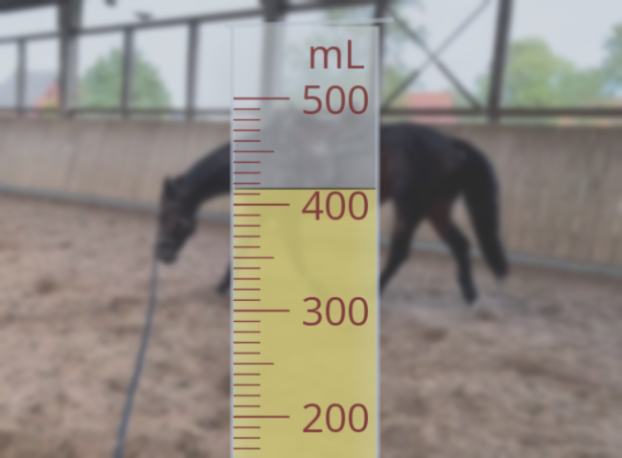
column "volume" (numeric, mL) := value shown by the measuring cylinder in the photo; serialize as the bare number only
415
